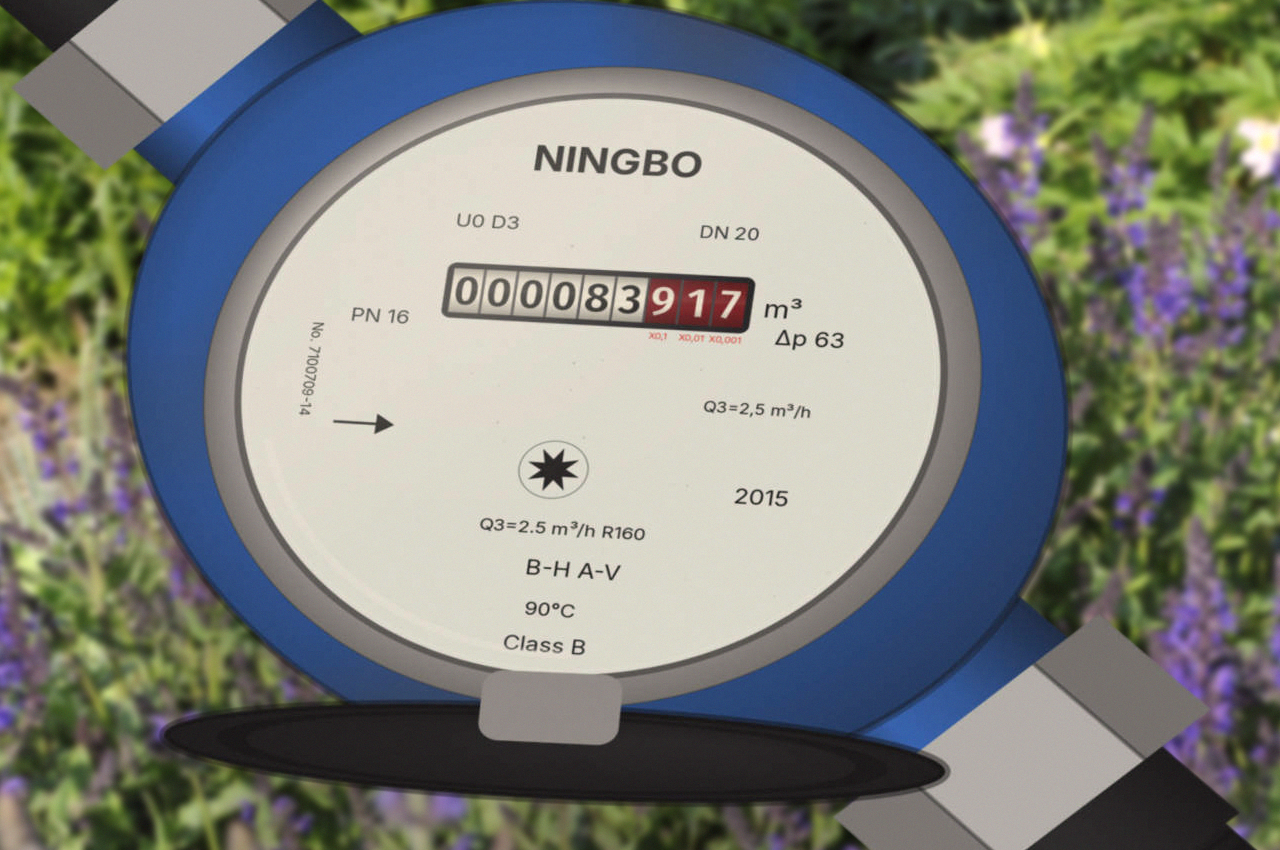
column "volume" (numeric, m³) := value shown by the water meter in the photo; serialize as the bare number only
83.917
